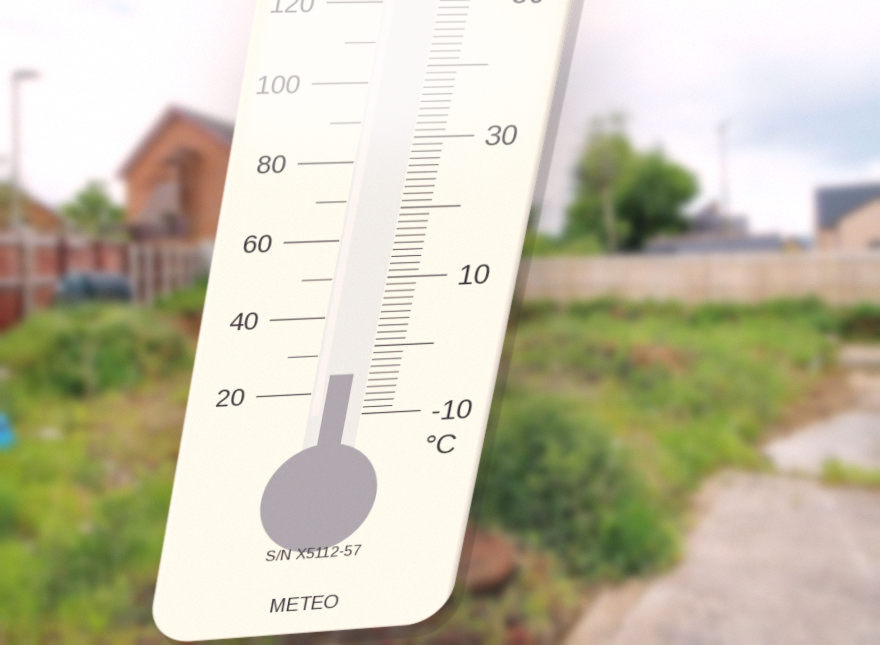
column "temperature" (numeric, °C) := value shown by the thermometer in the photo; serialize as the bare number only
-4
